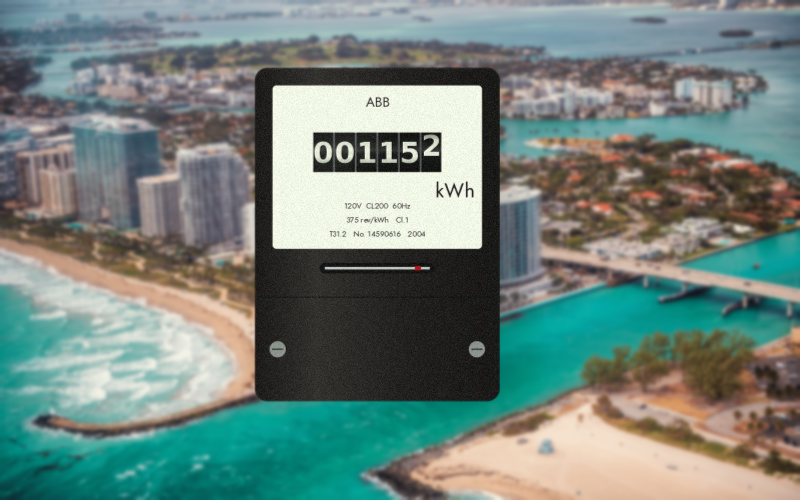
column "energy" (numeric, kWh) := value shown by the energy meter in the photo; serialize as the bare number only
1152
